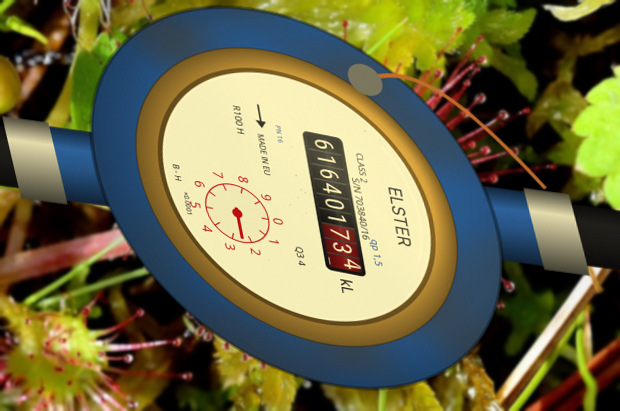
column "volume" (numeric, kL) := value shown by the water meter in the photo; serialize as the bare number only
616401.7342
